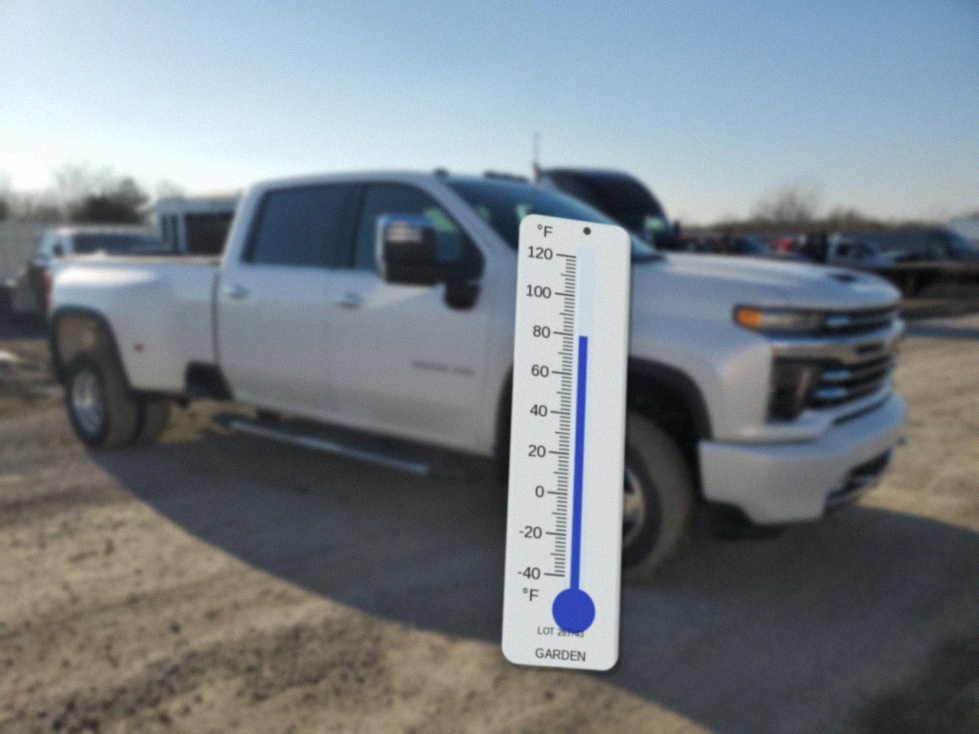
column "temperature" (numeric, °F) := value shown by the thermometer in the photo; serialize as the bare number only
80
